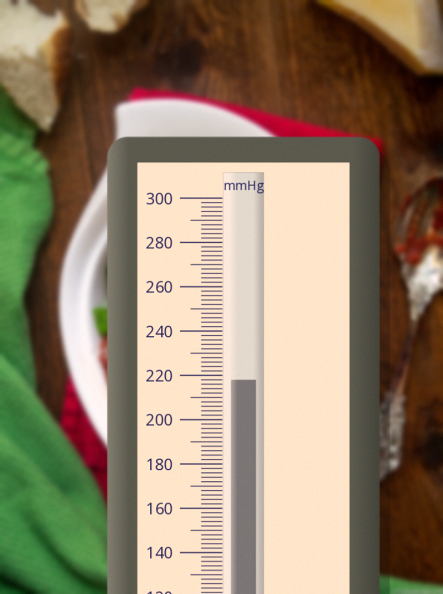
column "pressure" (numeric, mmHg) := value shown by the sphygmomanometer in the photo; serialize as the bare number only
218
